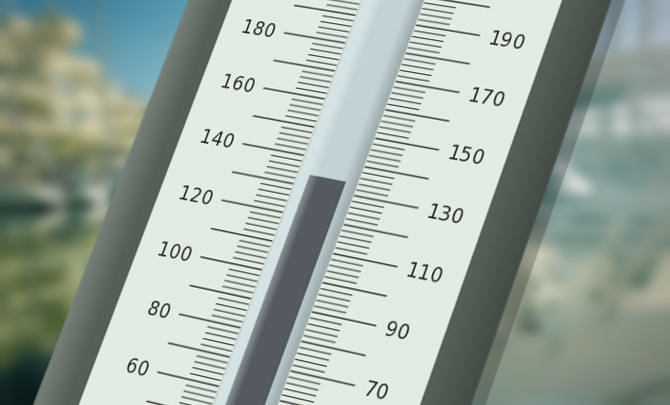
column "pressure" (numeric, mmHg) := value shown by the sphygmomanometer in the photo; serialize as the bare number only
134
